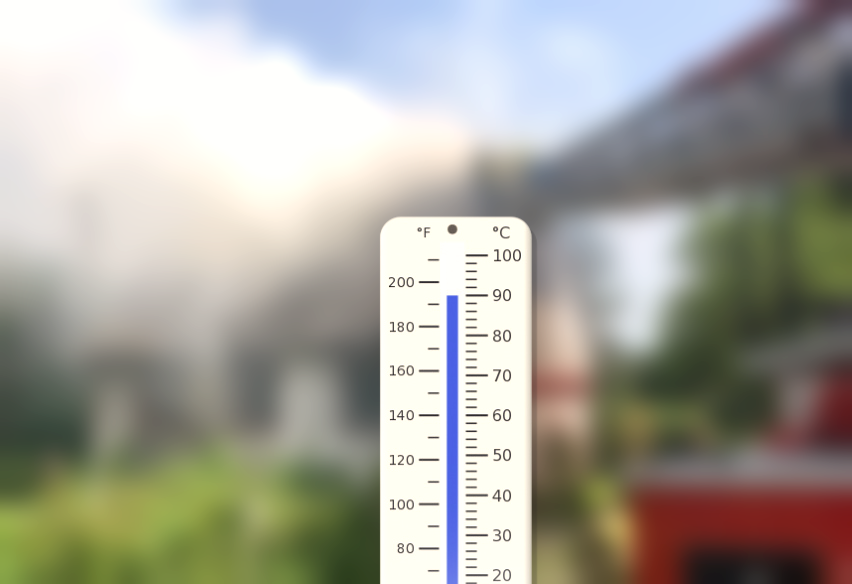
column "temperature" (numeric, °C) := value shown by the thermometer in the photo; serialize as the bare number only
90
